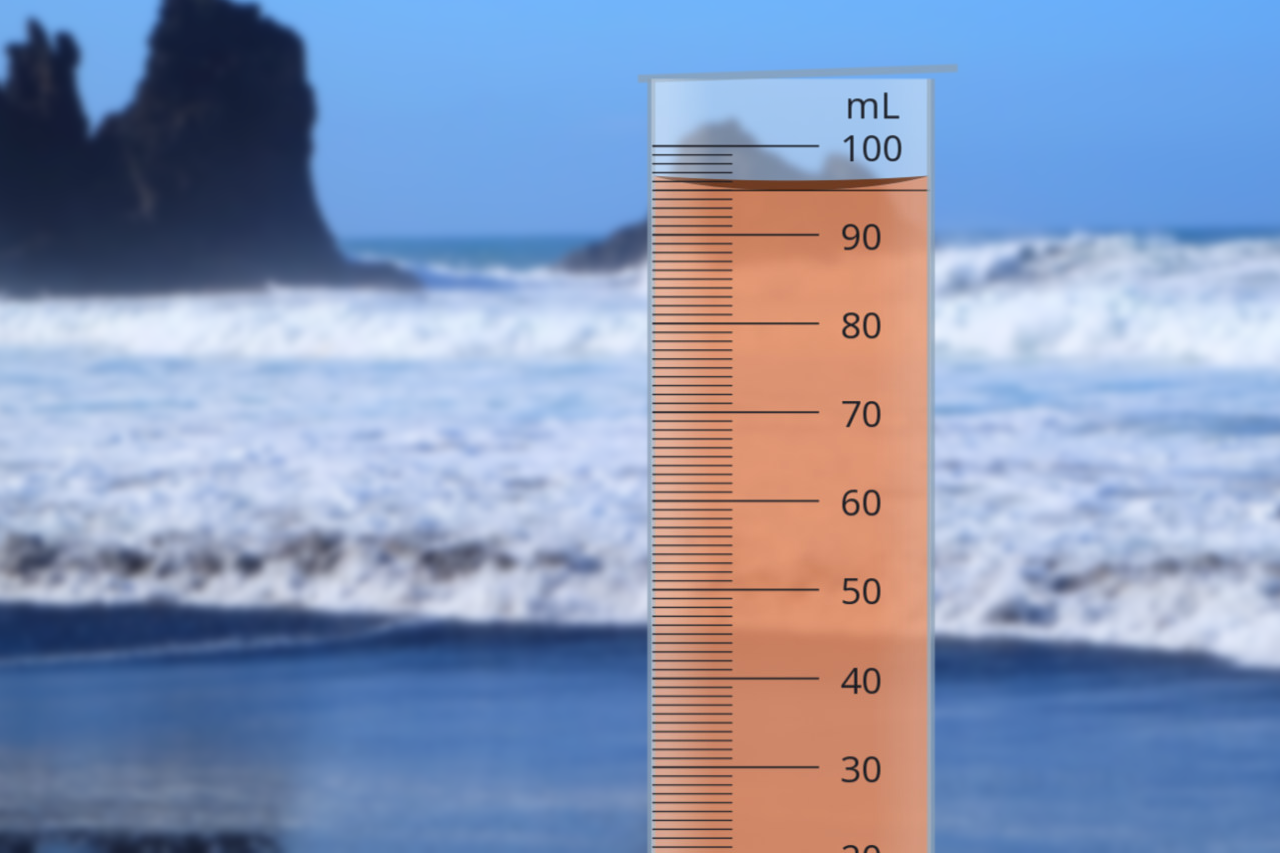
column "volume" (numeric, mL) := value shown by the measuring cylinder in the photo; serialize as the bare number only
95
